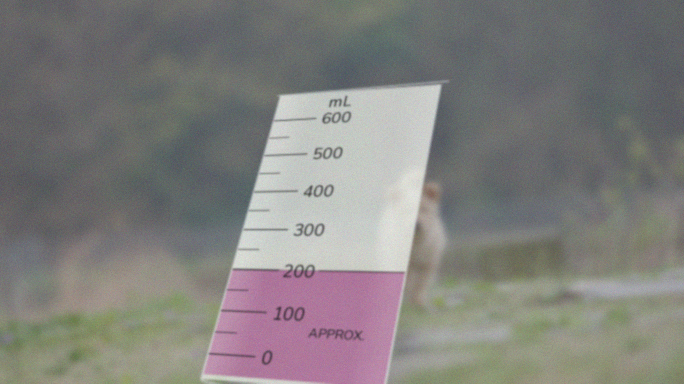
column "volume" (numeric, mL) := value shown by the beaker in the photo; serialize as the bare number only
200
